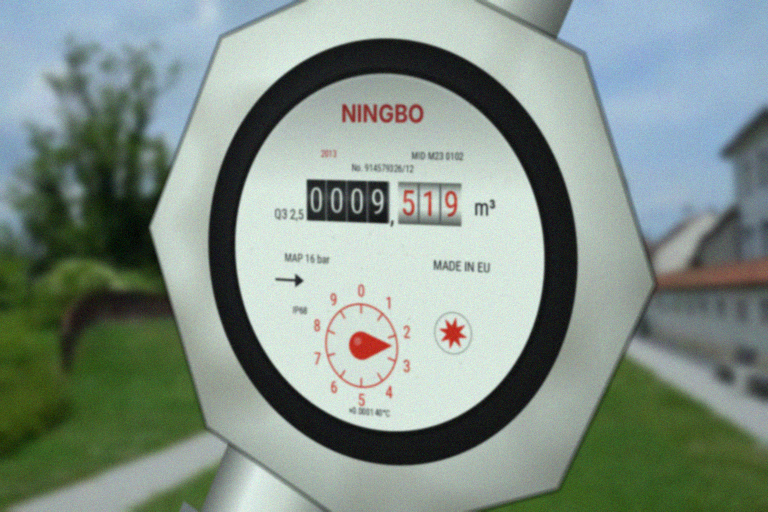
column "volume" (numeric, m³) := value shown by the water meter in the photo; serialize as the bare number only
9.5192
